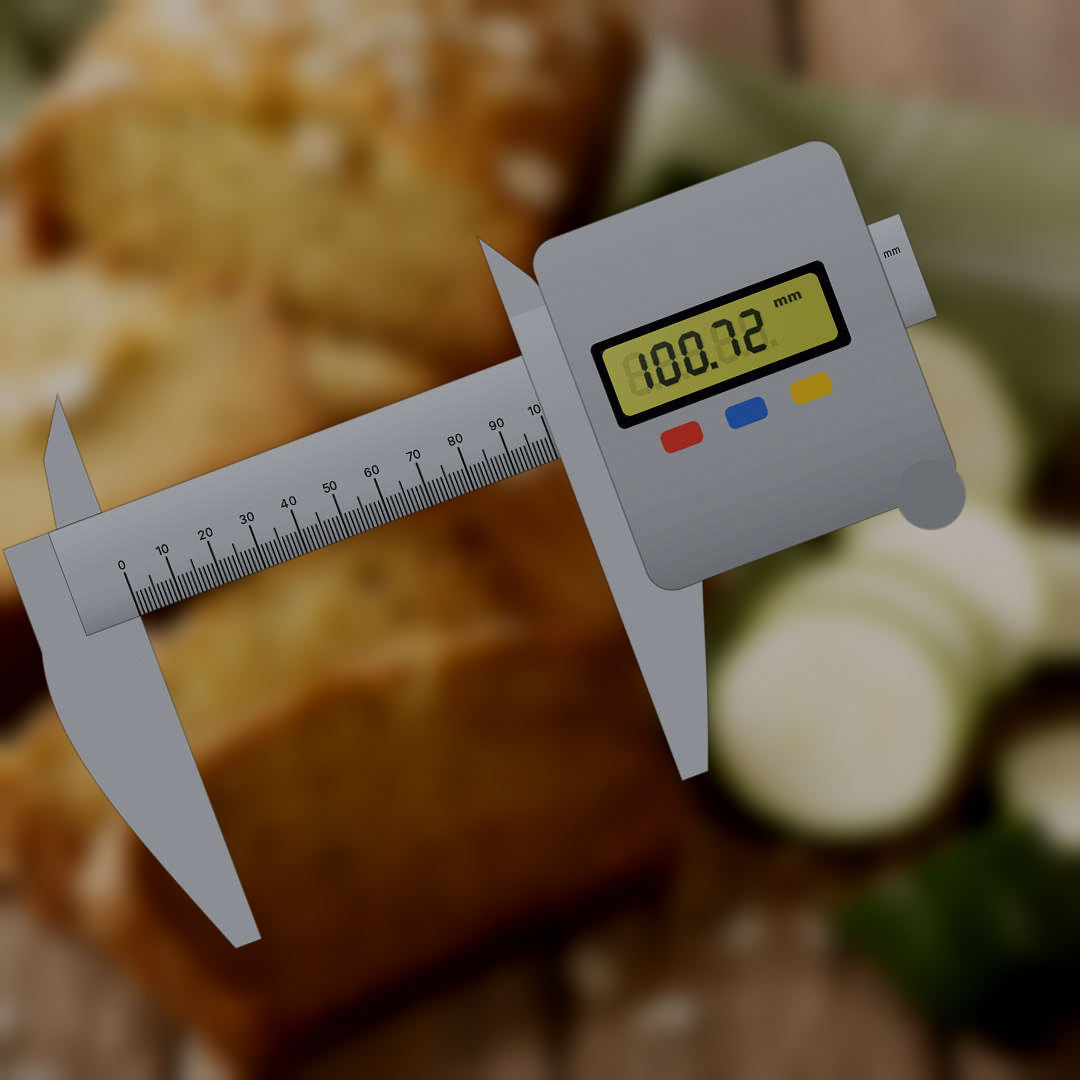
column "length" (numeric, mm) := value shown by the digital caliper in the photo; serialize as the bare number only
100.72
